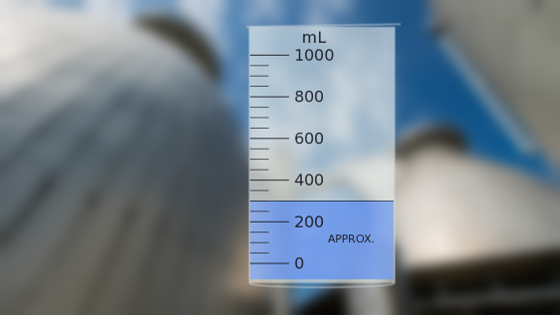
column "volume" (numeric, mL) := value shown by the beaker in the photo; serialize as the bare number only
300
